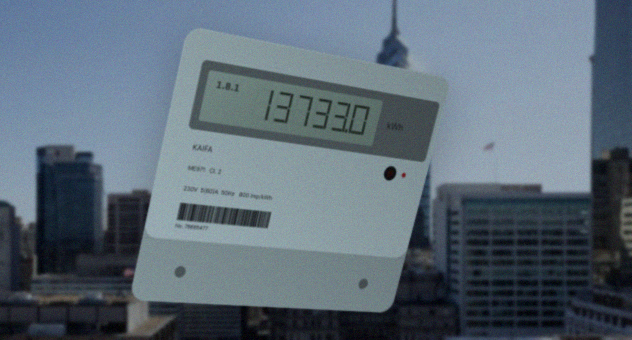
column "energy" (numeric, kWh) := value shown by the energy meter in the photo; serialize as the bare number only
13733.0
